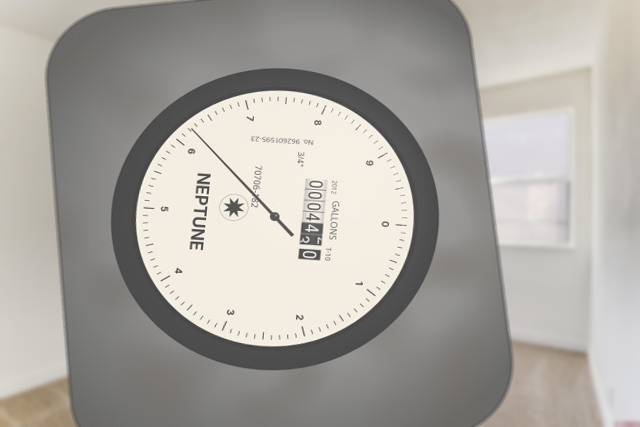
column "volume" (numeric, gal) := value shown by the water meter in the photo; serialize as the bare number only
4426.2
